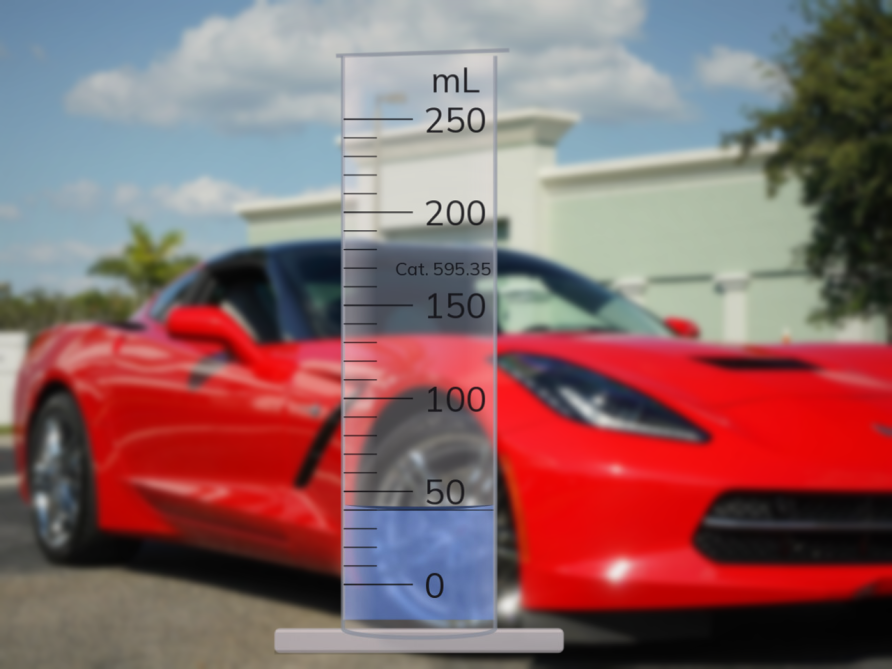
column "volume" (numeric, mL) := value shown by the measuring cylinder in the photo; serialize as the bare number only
40
